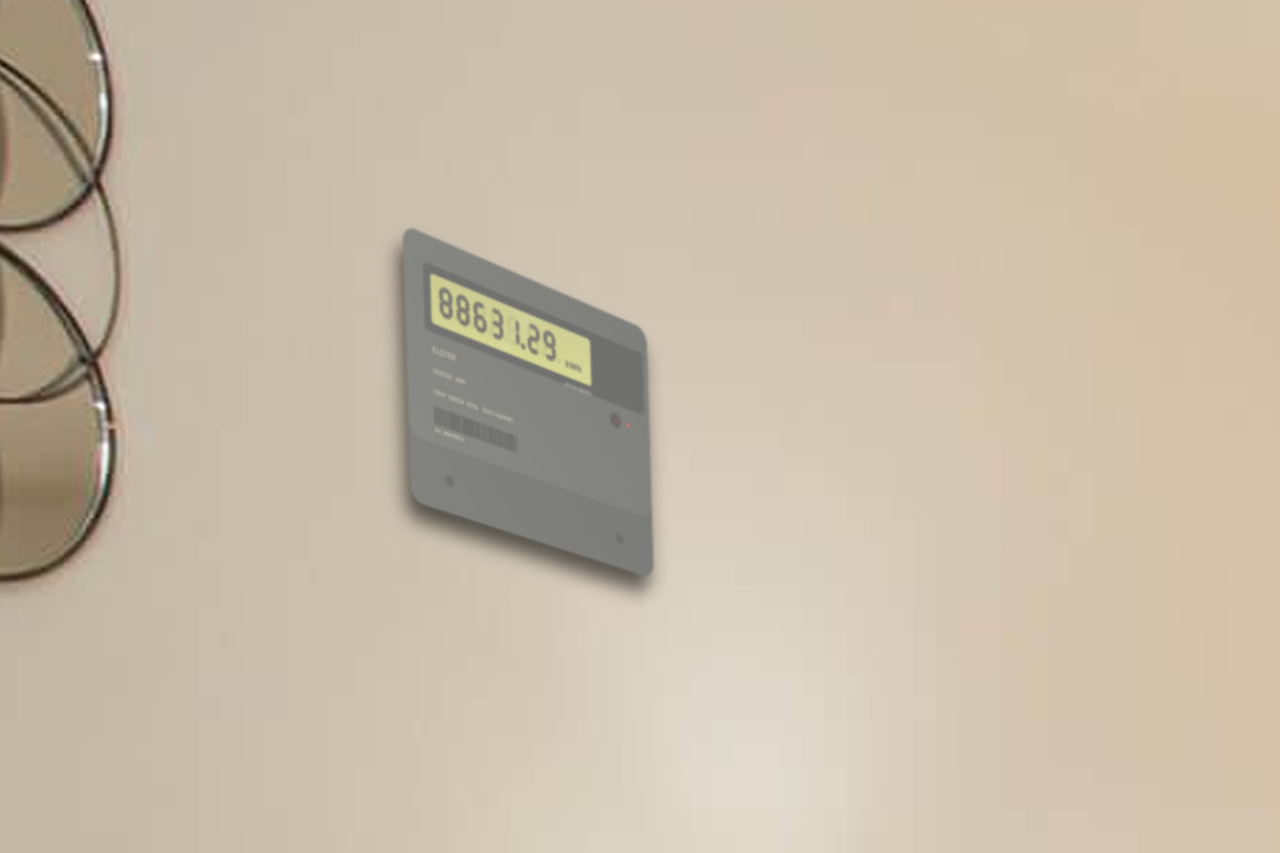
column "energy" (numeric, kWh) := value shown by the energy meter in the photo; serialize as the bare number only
88631.29
